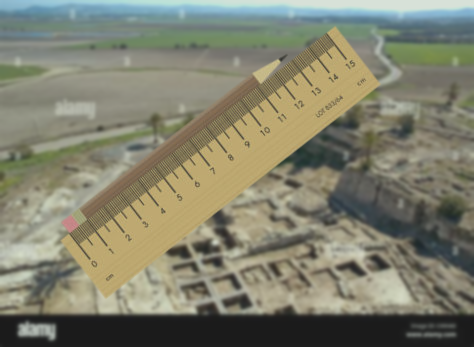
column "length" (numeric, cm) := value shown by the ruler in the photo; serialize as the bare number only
13
